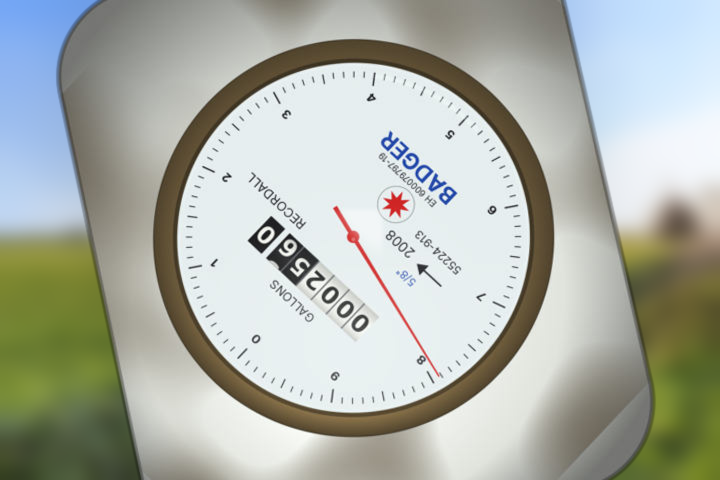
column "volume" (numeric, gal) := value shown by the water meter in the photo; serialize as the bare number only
2557.9
